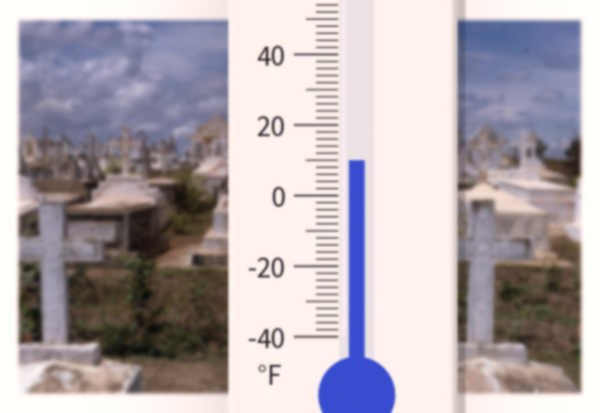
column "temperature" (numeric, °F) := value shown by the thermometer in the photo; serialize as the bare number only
10
